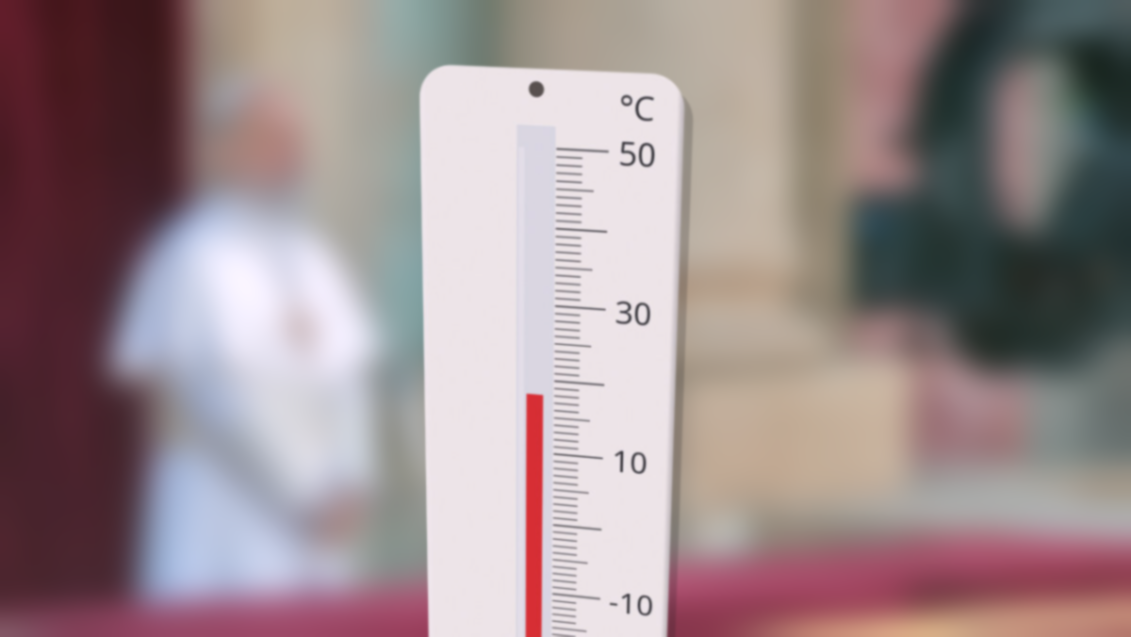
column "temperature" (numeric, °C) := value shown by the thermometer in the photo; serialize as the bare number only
18
